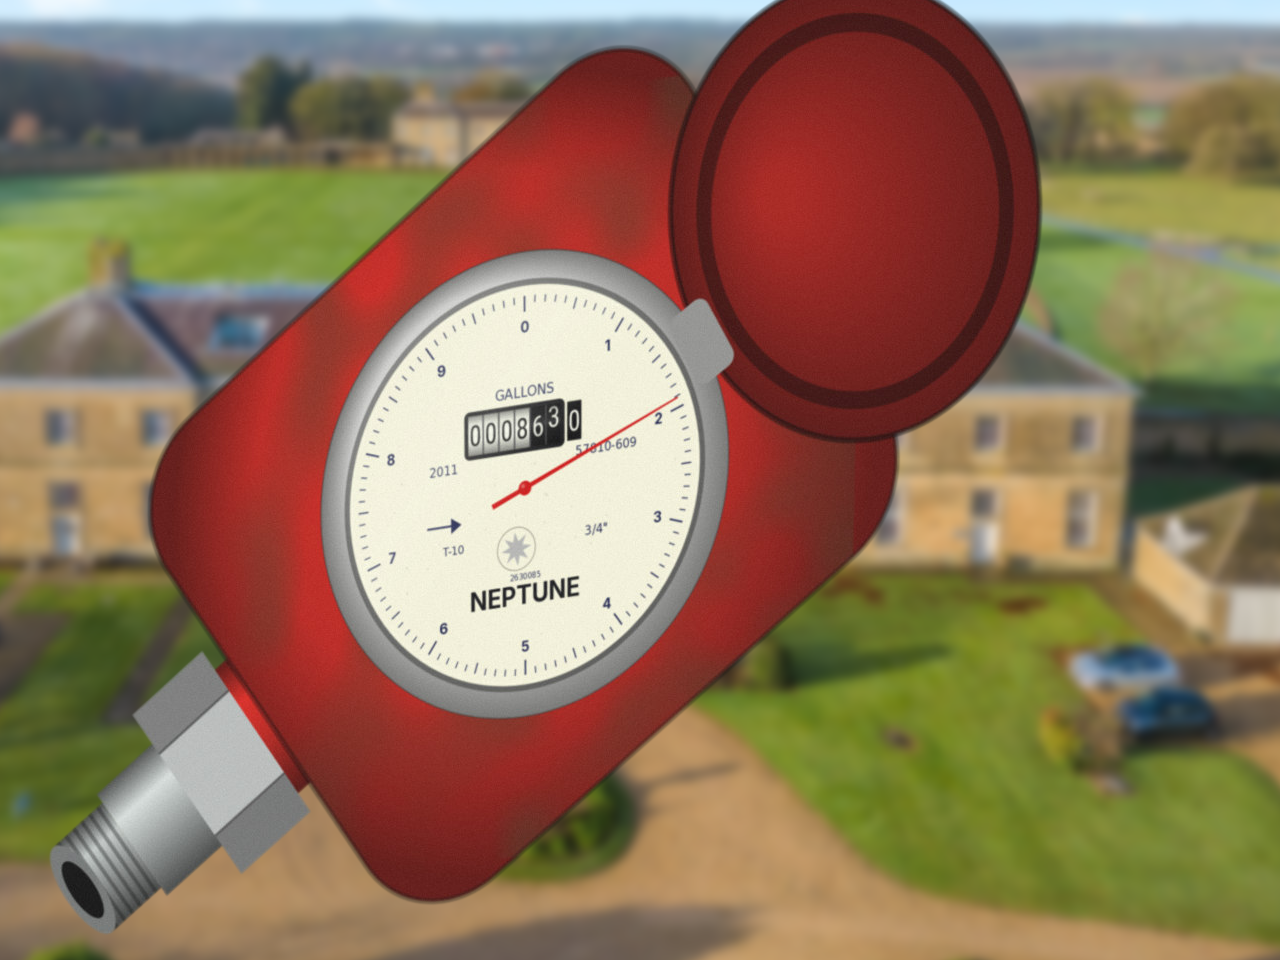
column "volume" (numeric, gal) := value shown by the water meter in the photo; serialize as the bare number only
8631.9
